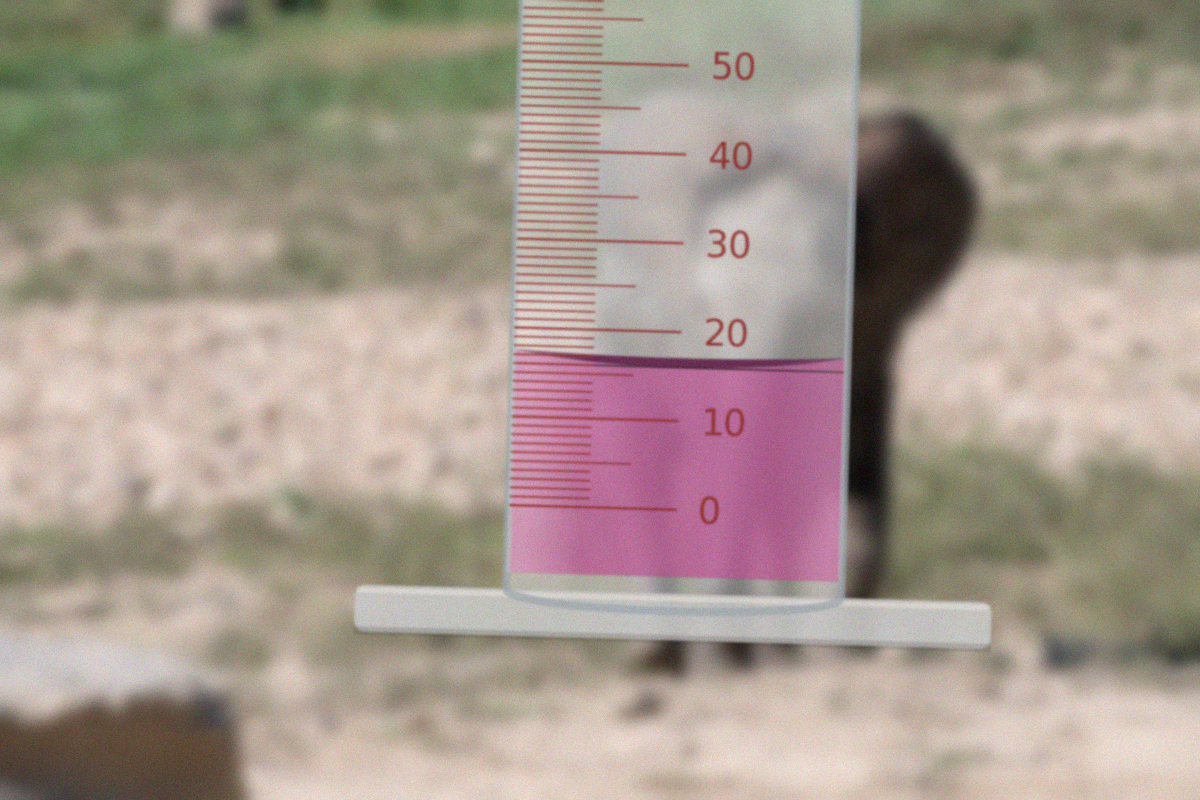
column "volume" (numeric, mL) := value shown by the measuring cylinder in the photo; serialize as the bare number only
16
